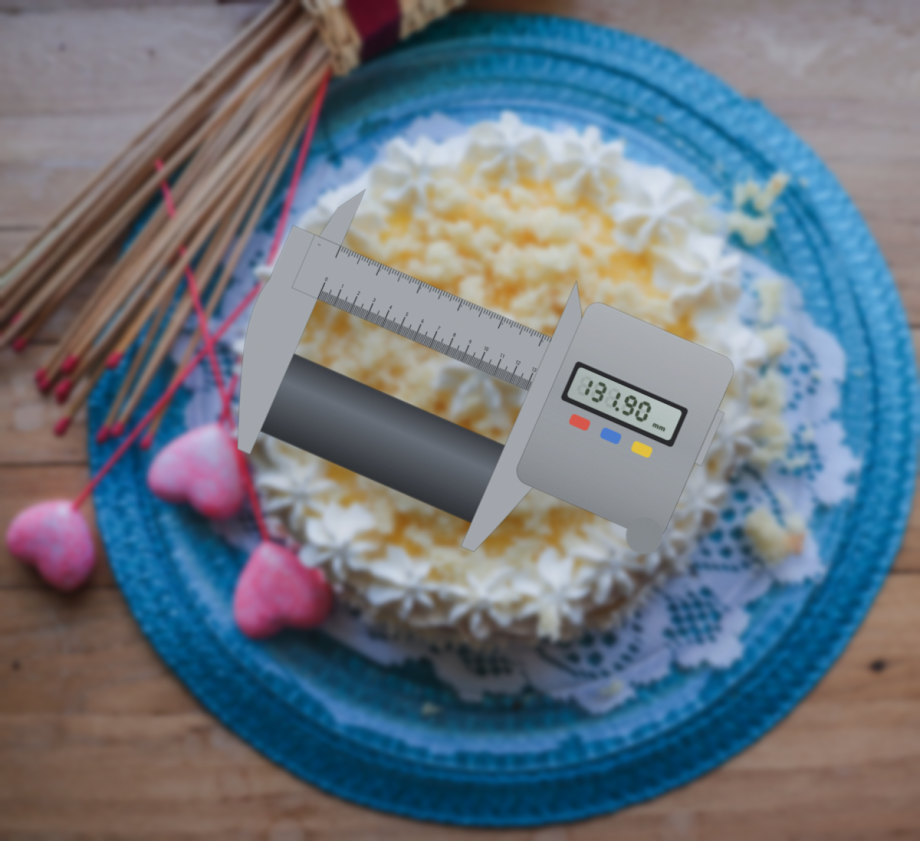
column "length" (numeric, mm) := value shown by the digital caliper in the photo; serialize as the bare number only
131.90
